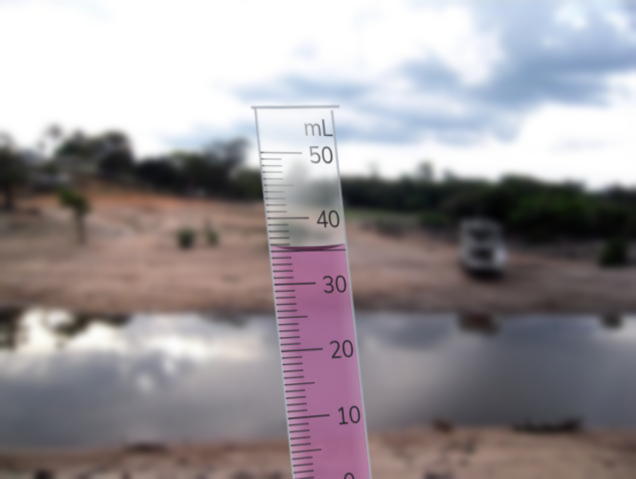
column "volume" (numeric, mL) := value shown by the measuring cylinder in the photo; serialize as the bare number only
35
